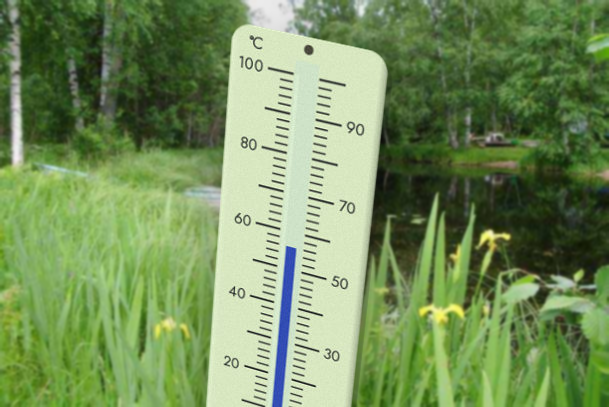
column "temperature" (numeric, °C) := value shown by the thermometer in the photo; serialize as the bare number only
56
